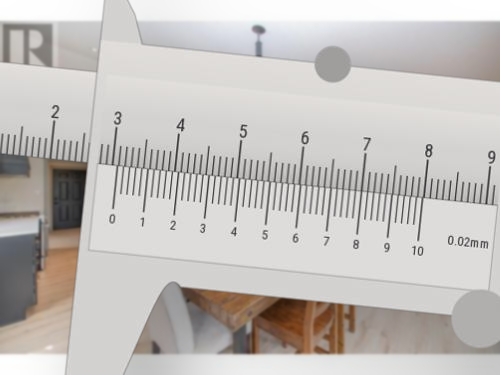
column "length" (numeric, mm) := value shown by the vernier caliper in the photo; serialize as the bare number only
30.8
